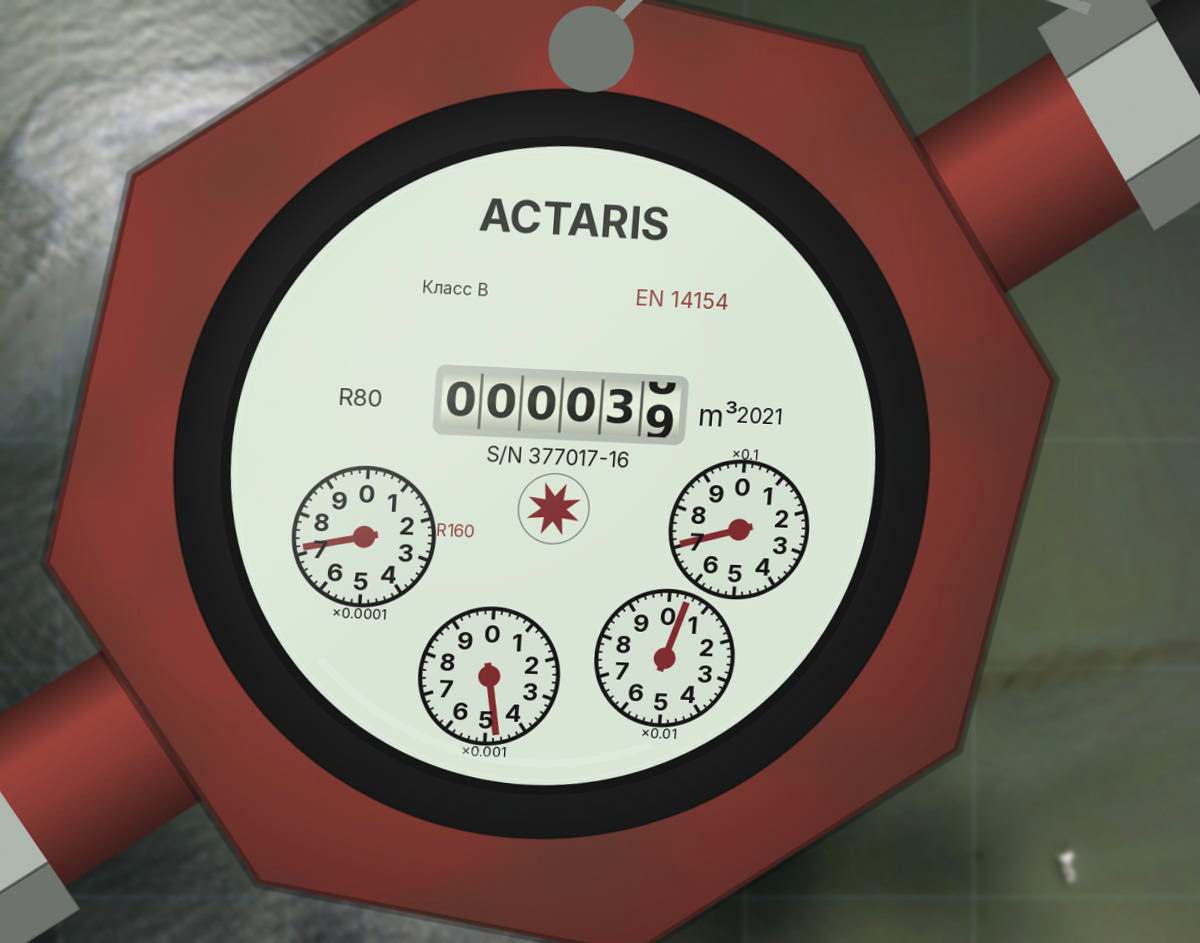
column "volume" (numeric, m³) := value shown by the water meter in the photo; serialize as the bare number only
38.7047
